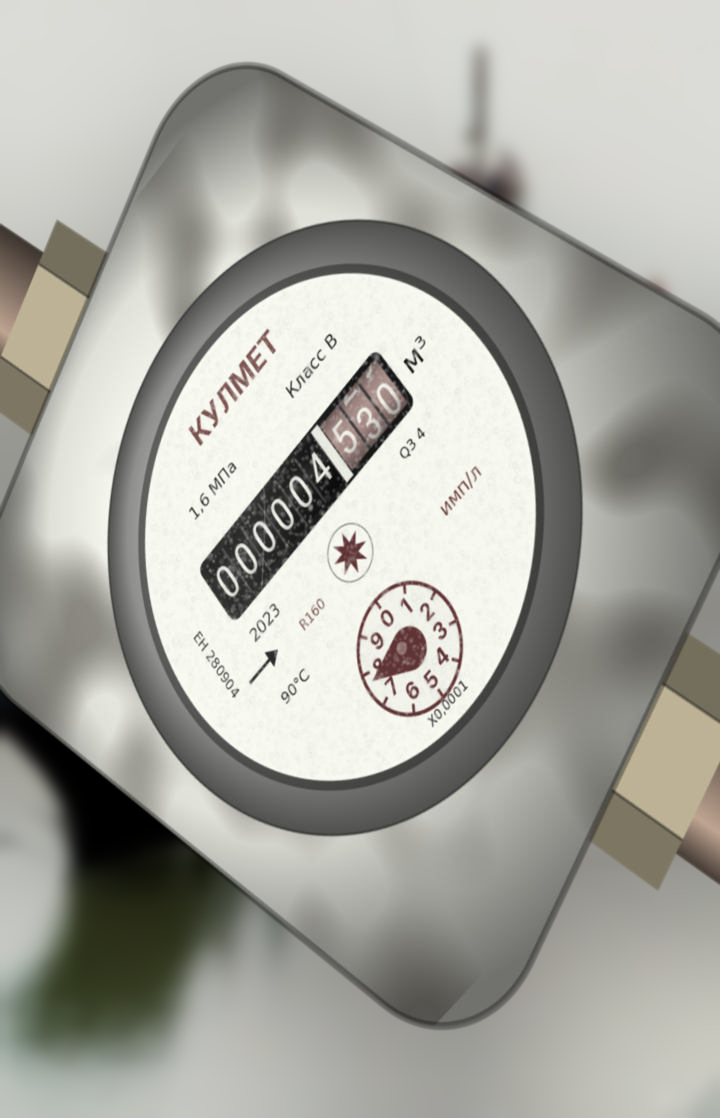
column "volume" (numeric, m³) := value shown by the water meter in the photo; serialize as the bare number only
4.5297
